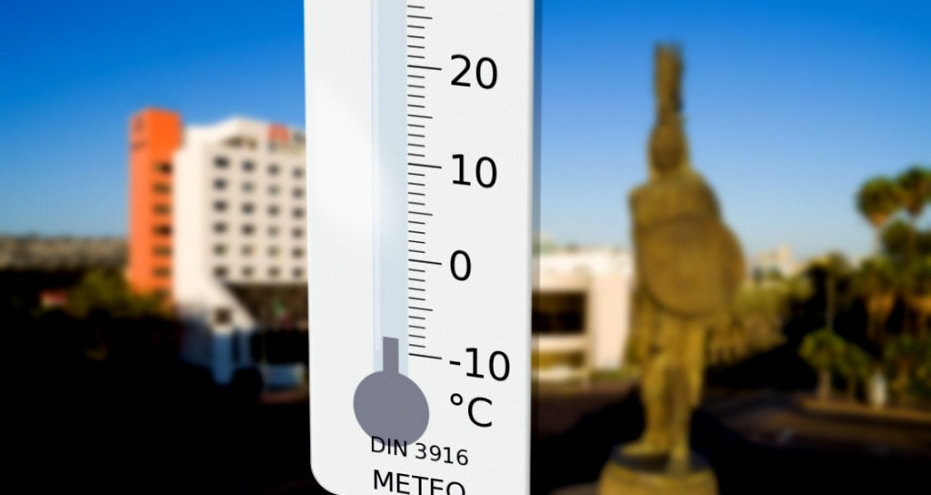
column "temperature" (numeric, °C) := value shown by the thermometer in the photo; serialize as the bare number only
-8.5
